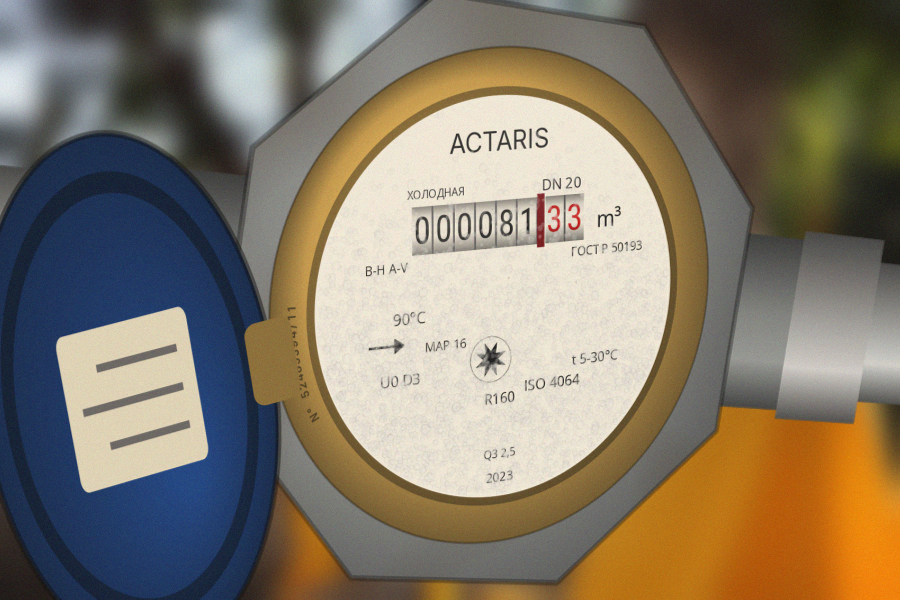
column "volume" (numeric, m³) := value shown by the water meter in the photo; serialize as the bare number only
81.33
